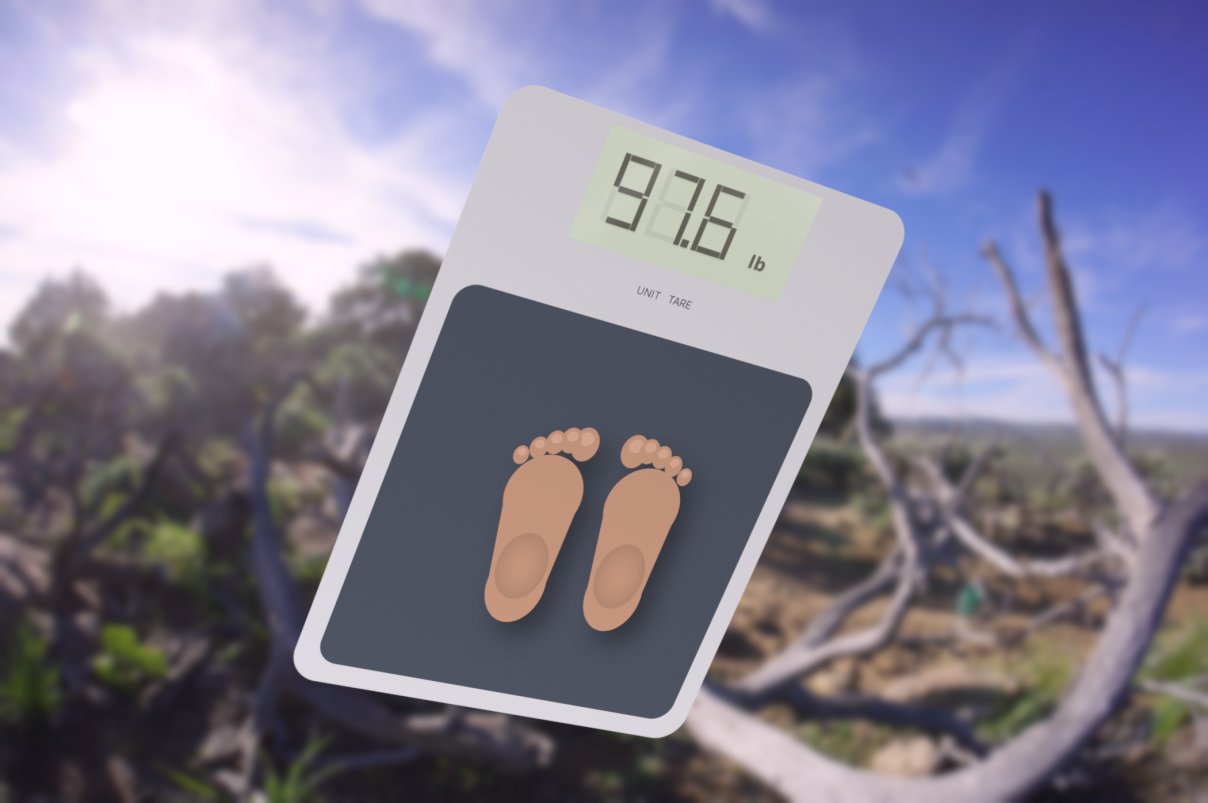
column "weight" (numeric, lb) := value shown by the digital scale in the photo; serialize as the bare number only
97.6
